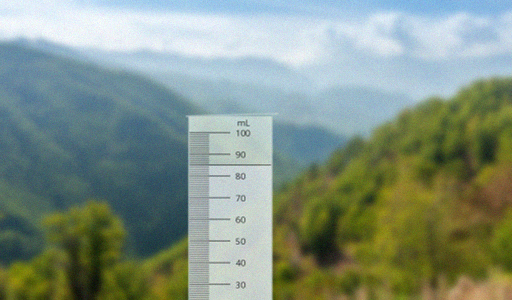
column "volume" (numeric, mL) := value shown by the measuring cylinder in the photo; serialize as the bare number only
85
